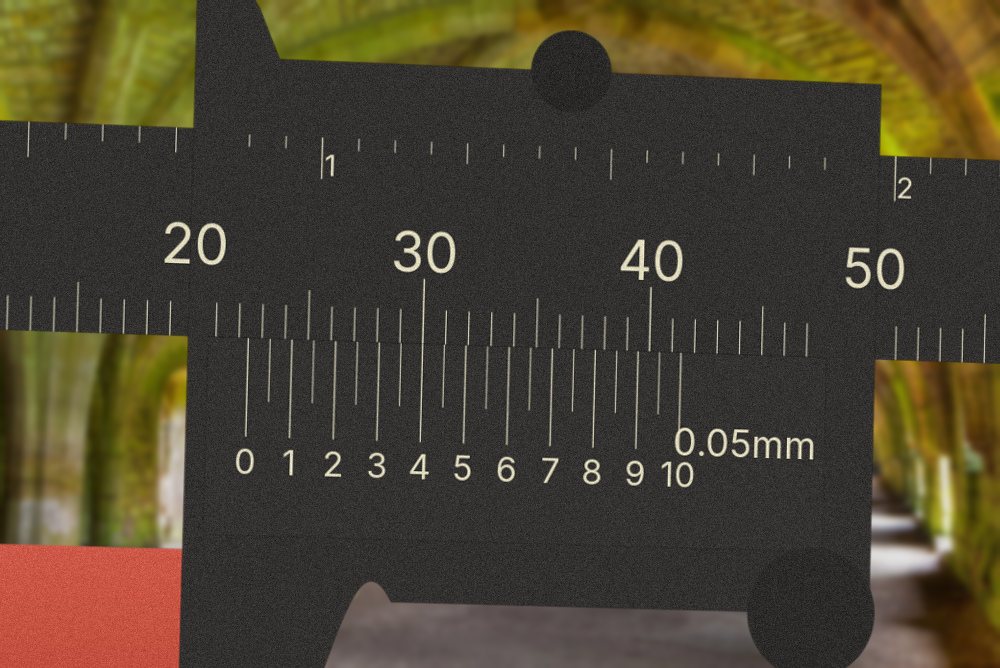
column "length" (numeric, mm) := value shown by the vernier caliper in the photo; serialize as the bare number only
22.4
